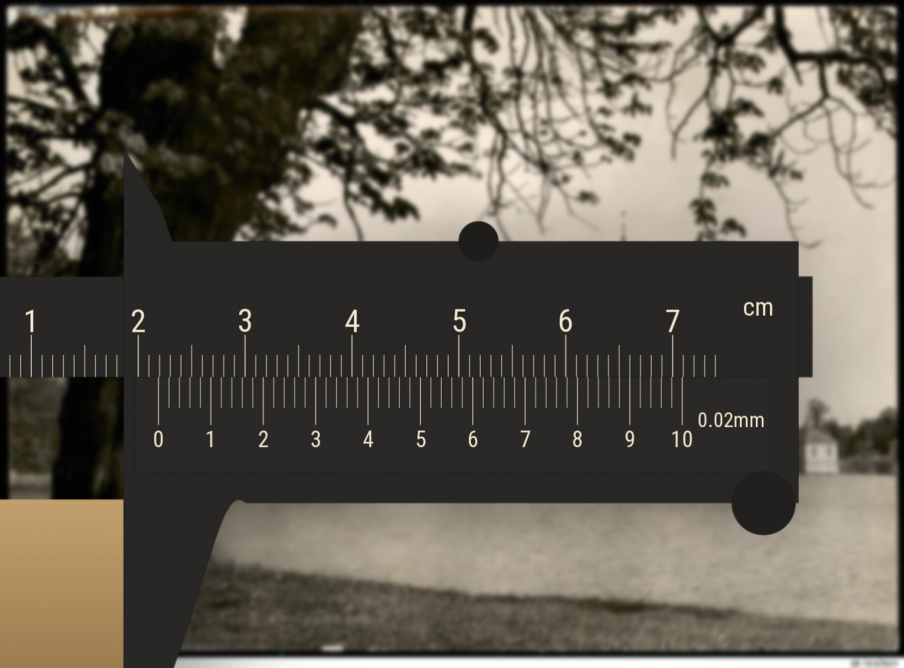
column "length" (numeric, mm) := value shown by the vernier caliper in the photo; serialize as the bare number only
21.9
